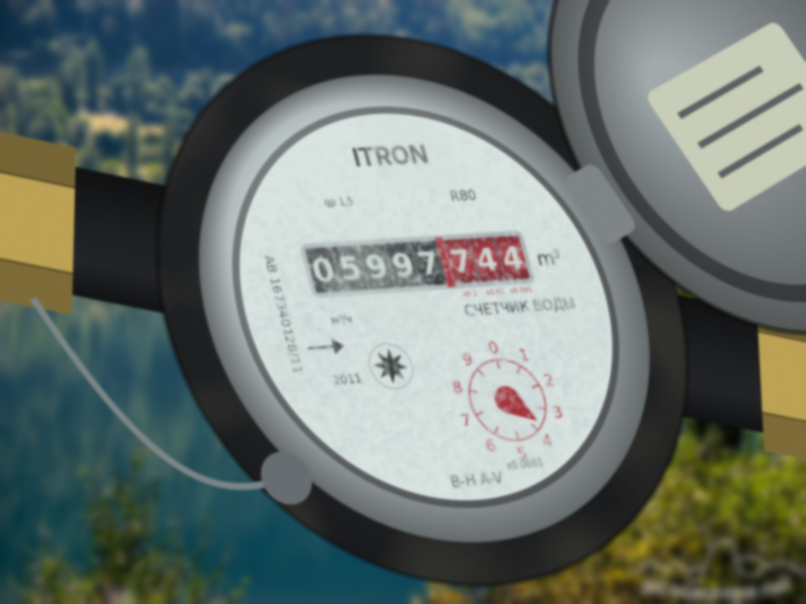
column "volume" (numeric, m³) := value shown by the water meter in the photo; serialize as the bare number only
5997.7443
